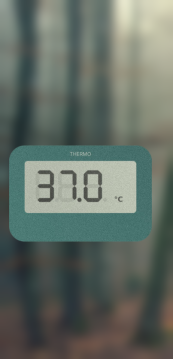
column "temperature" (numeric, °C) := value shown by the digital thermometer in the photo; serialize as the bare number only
37.0
